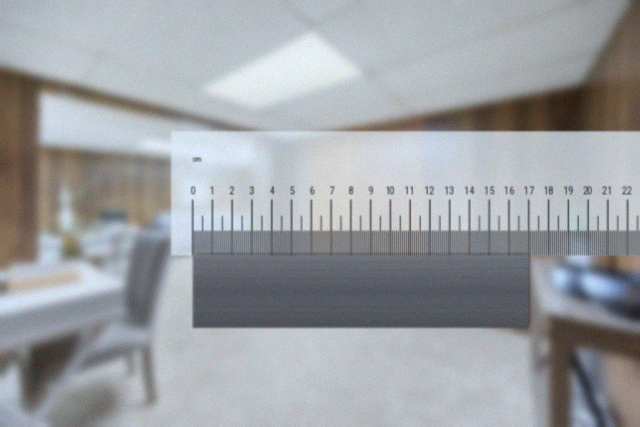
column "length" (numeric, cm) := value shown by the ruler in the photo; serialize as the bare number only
17
